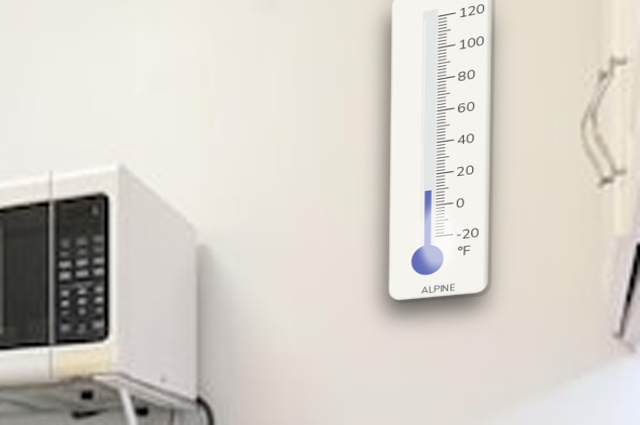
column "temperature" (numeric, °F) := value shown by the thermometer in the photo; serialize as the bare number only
10
